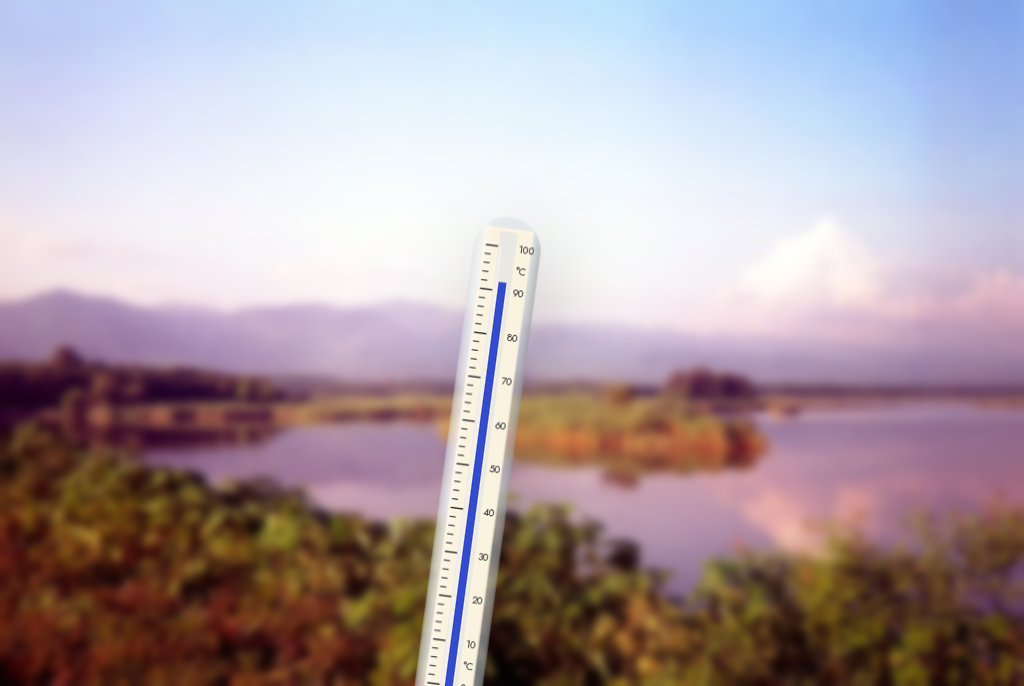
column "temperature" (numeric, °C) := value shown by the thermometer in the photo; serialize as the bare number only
92
